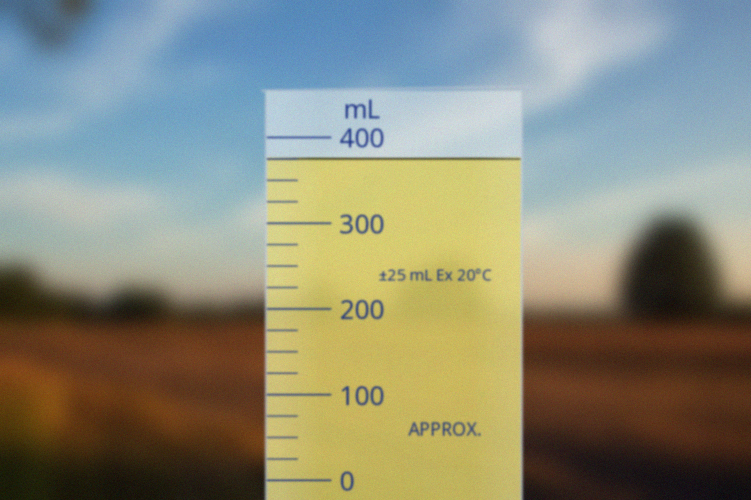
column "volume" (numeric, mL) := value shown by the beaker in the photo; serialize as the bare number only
375
